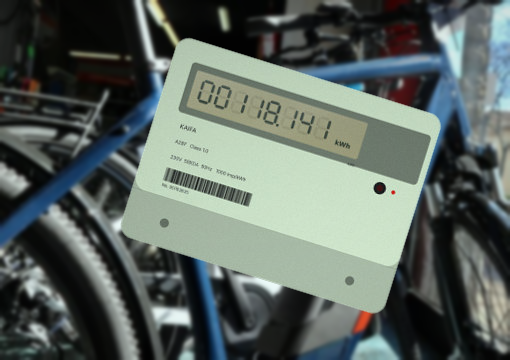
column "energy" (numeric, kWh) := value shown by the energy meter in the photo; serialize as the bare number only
118.141
